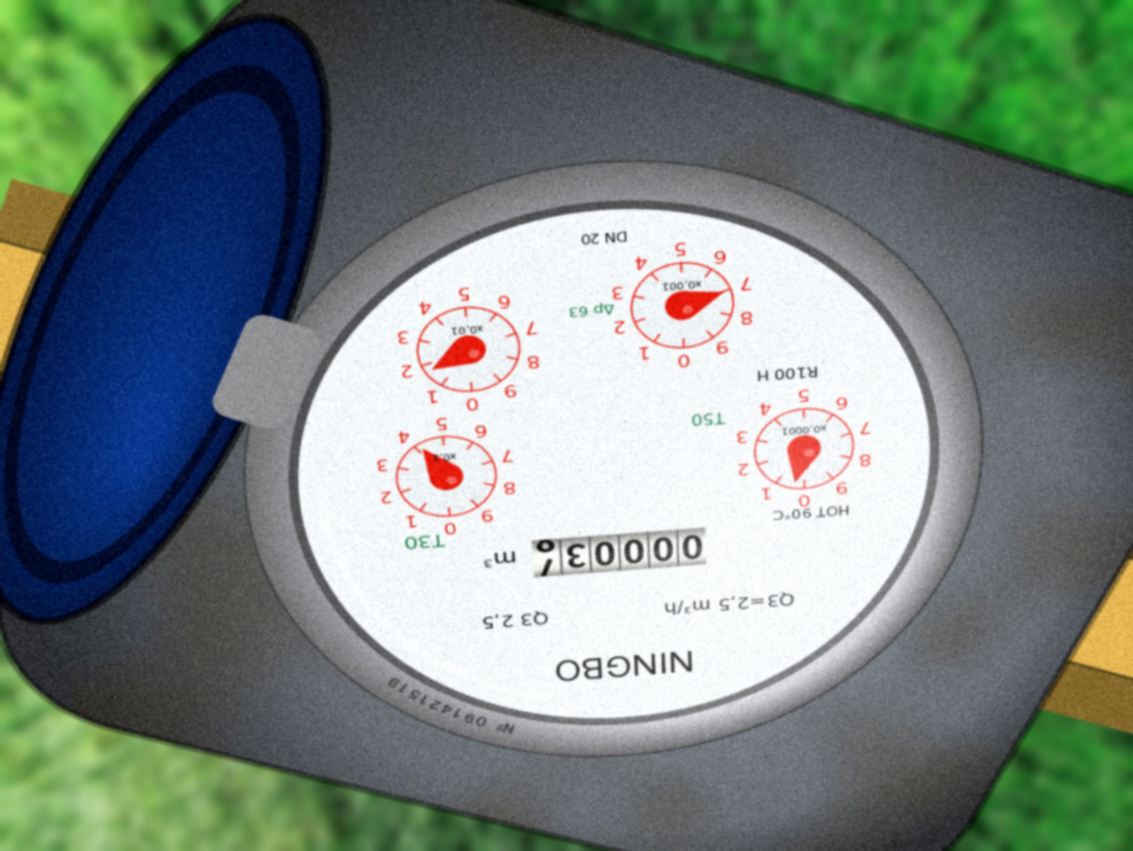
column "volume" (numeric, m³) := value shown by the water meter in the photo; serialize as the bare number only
37.4170
